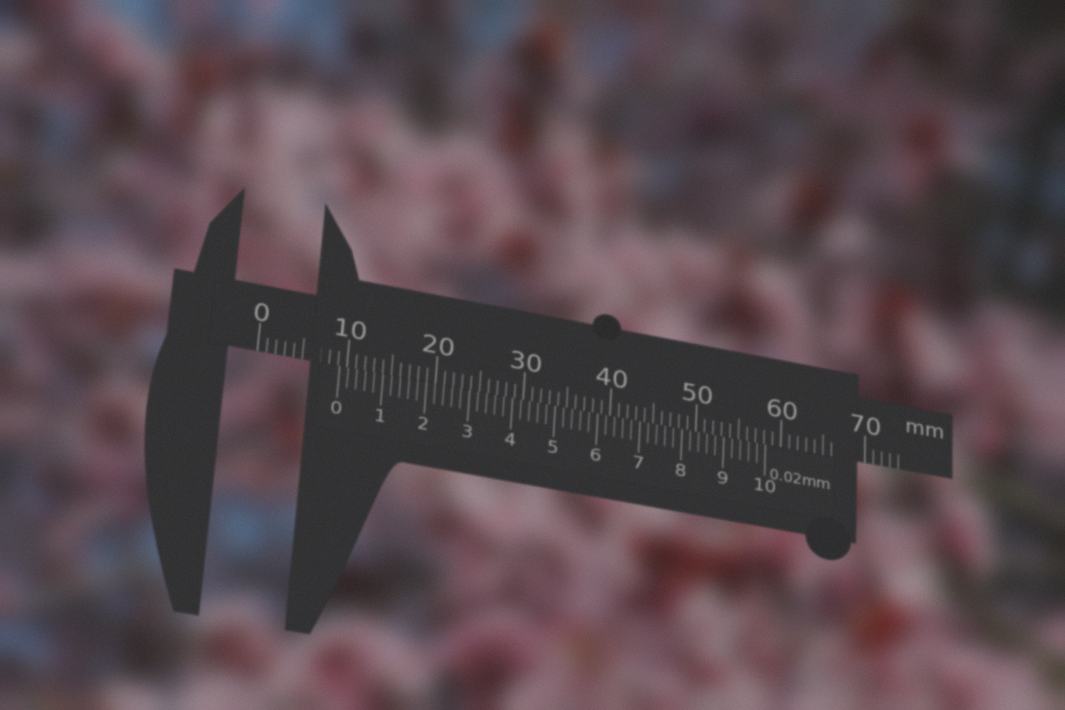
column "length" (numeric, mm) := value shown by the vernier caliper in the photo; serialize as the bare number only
9.2
